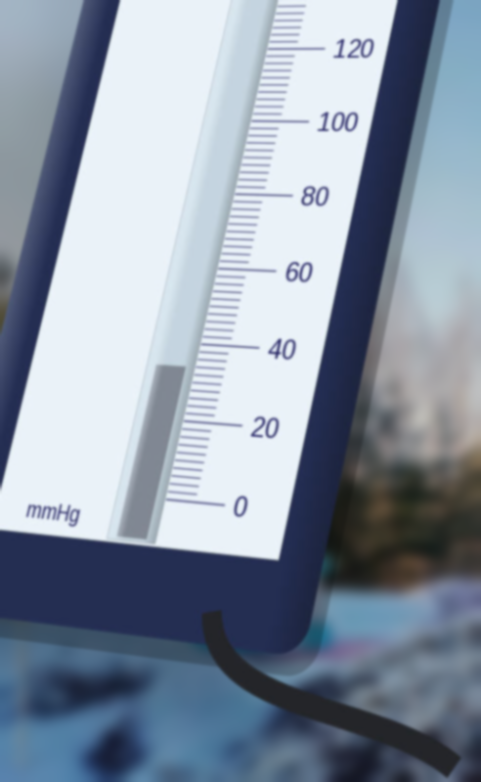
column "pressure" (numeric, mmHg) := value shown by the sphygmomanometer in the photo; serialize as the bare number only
34
